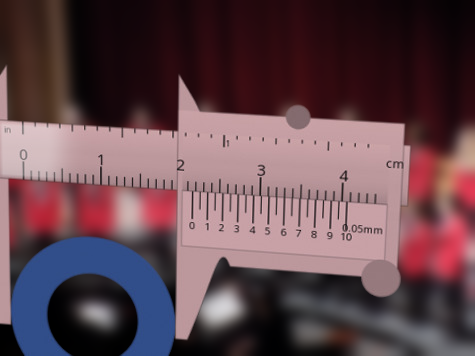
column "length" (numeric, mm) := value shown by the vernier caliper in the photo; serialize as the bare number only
21.6
